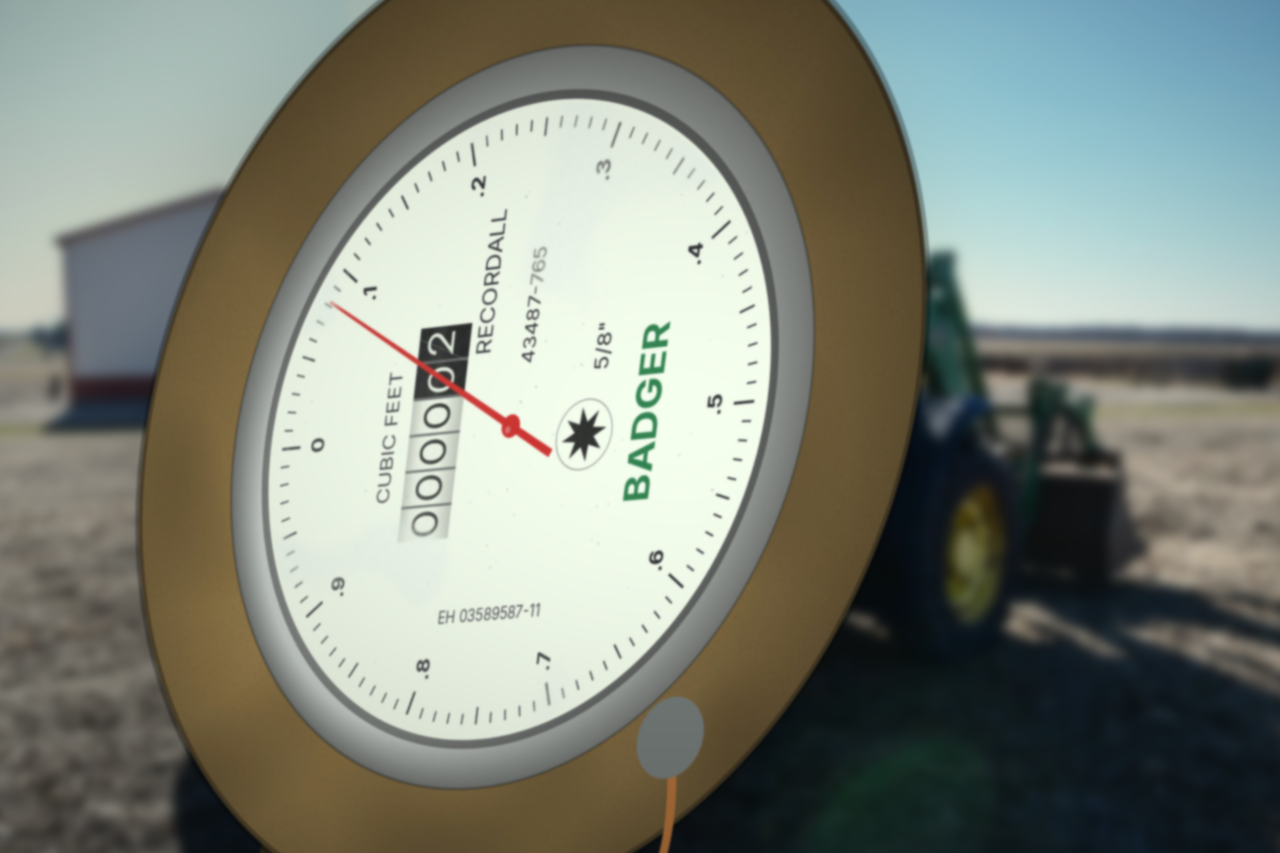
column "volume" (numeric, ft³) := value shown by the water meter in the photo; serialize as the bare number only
2.08
